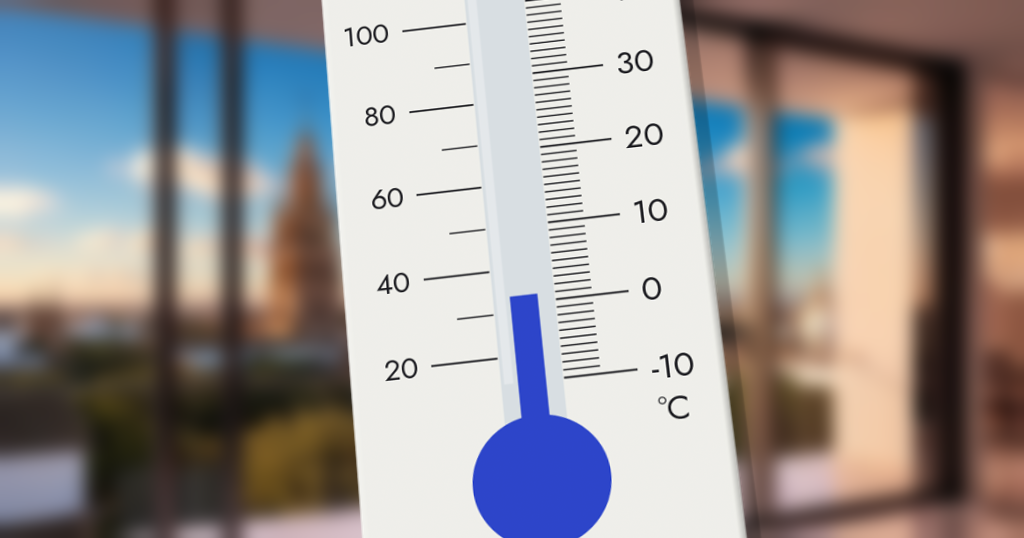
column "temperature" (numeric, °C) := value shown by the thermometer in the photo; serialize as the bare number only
1
